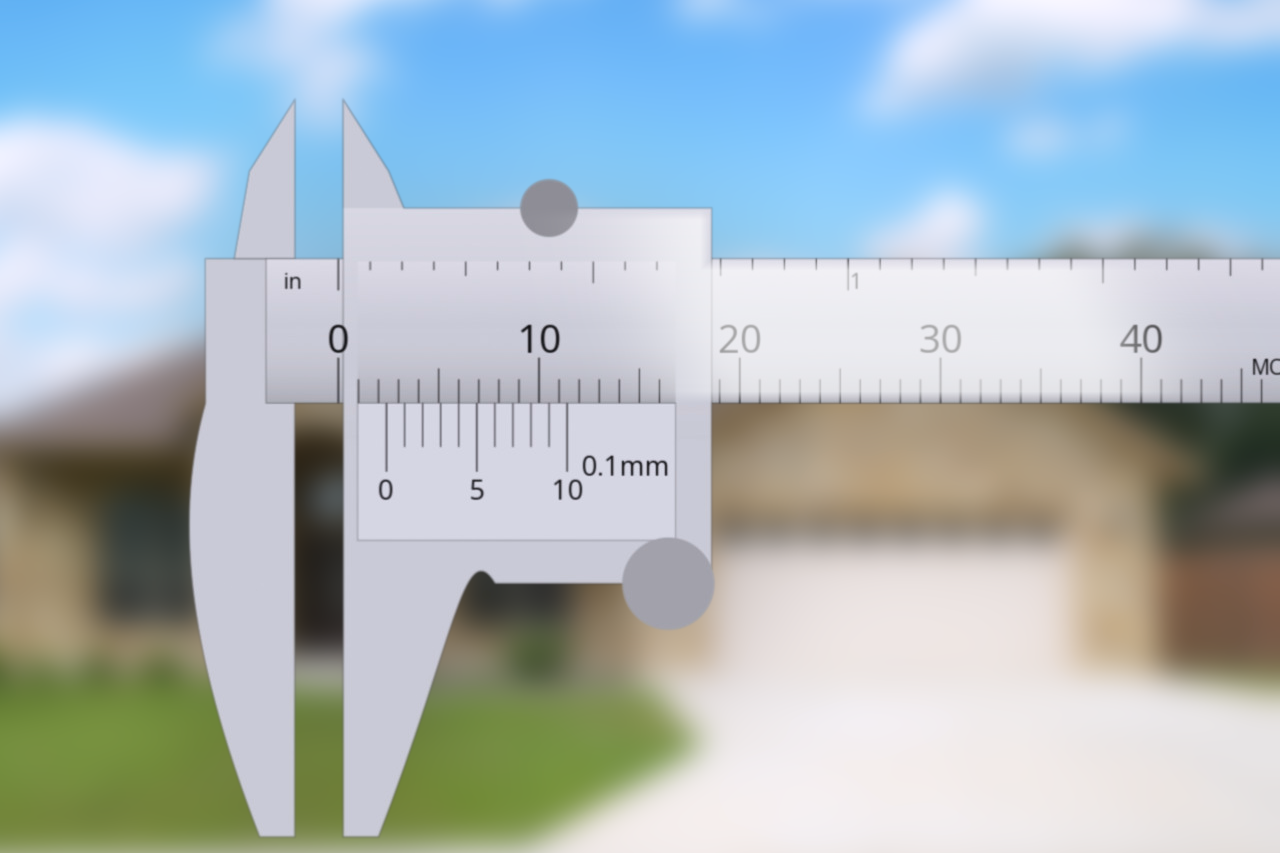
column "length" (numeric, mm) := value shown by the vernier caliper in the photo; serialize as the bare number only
2.4
